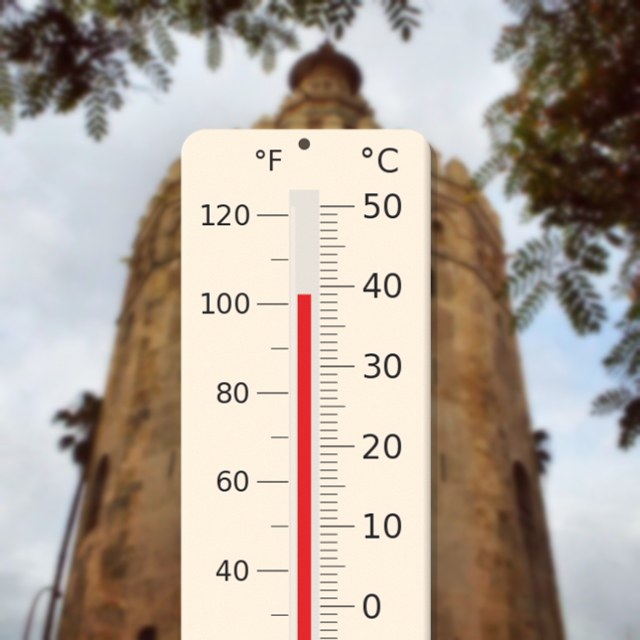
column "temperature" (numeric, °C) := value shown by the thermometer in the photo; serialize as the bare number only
39
